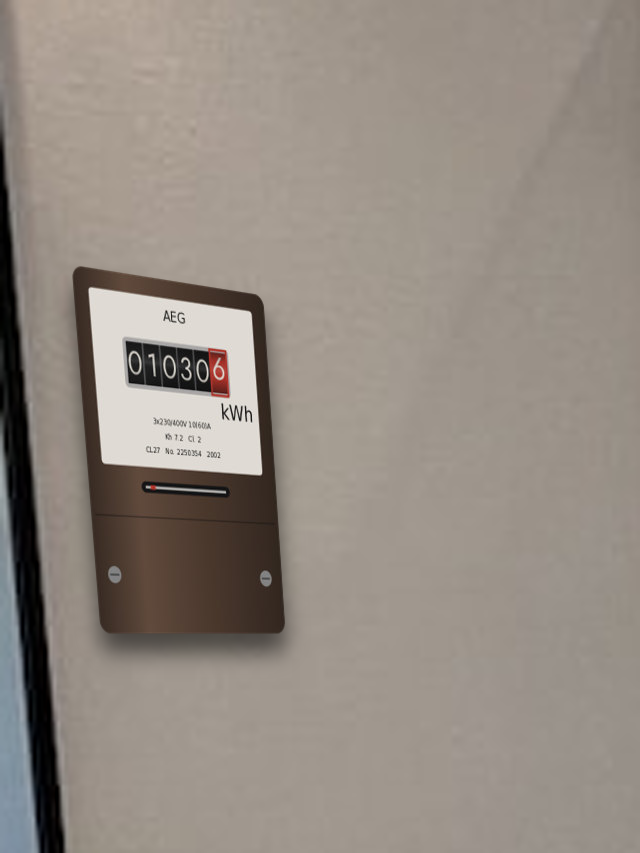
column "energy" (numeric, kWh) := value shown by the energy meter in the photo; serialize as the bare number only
1030.6
